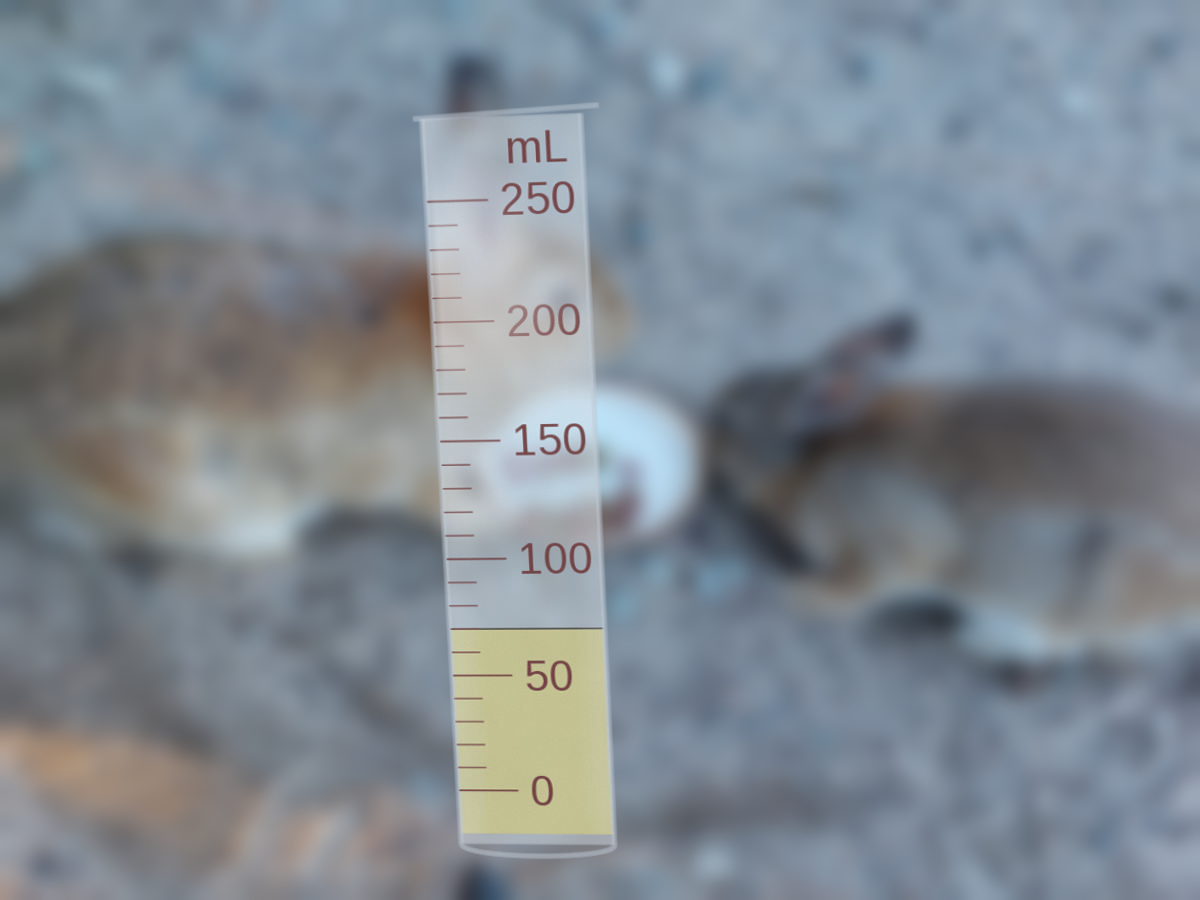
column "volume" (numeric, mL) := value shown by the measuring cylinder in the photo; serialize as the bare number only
70
